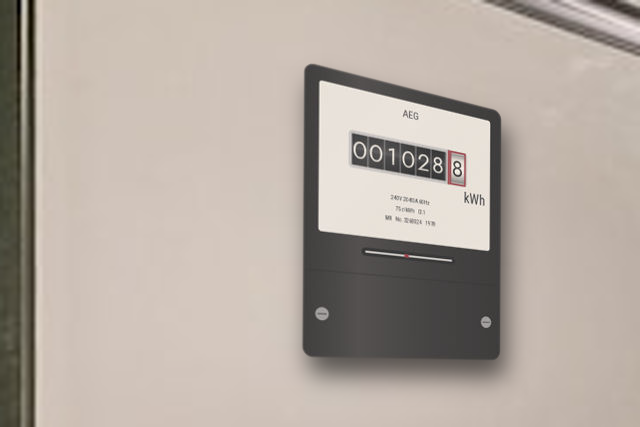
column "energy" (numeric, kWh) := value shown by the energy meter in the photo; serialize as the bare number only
1028.8
